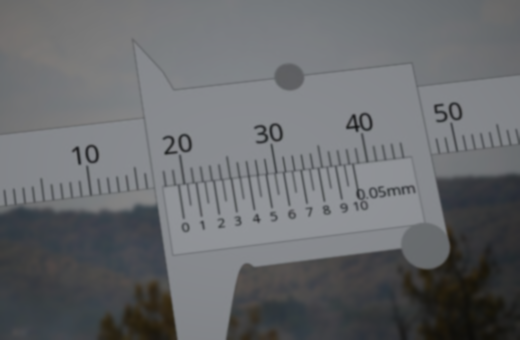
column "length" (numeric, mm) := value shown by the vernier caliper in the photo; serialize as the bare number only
19.4
